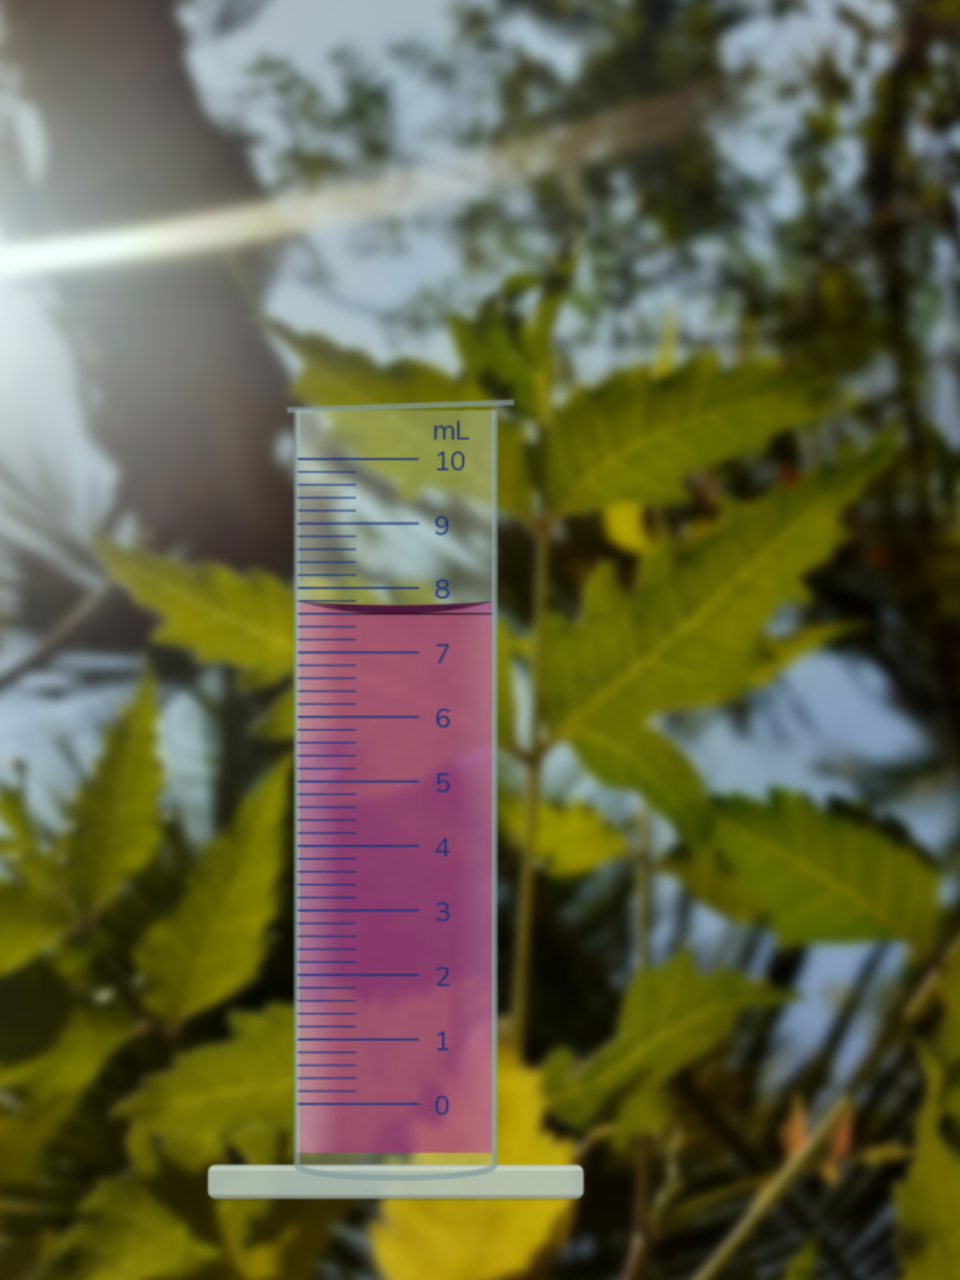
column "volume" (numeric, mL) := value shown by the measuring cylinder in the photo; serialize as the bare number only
7.6
